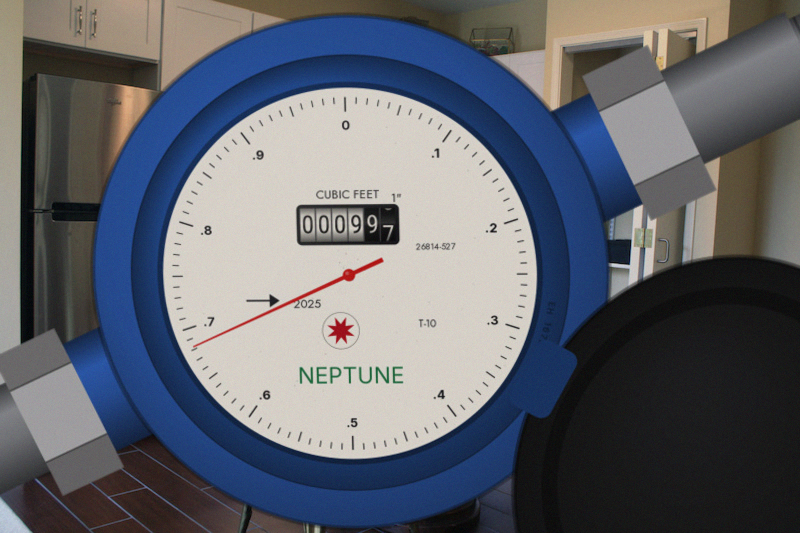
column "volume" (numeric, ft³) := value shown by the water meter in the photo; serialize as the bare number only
996.68
